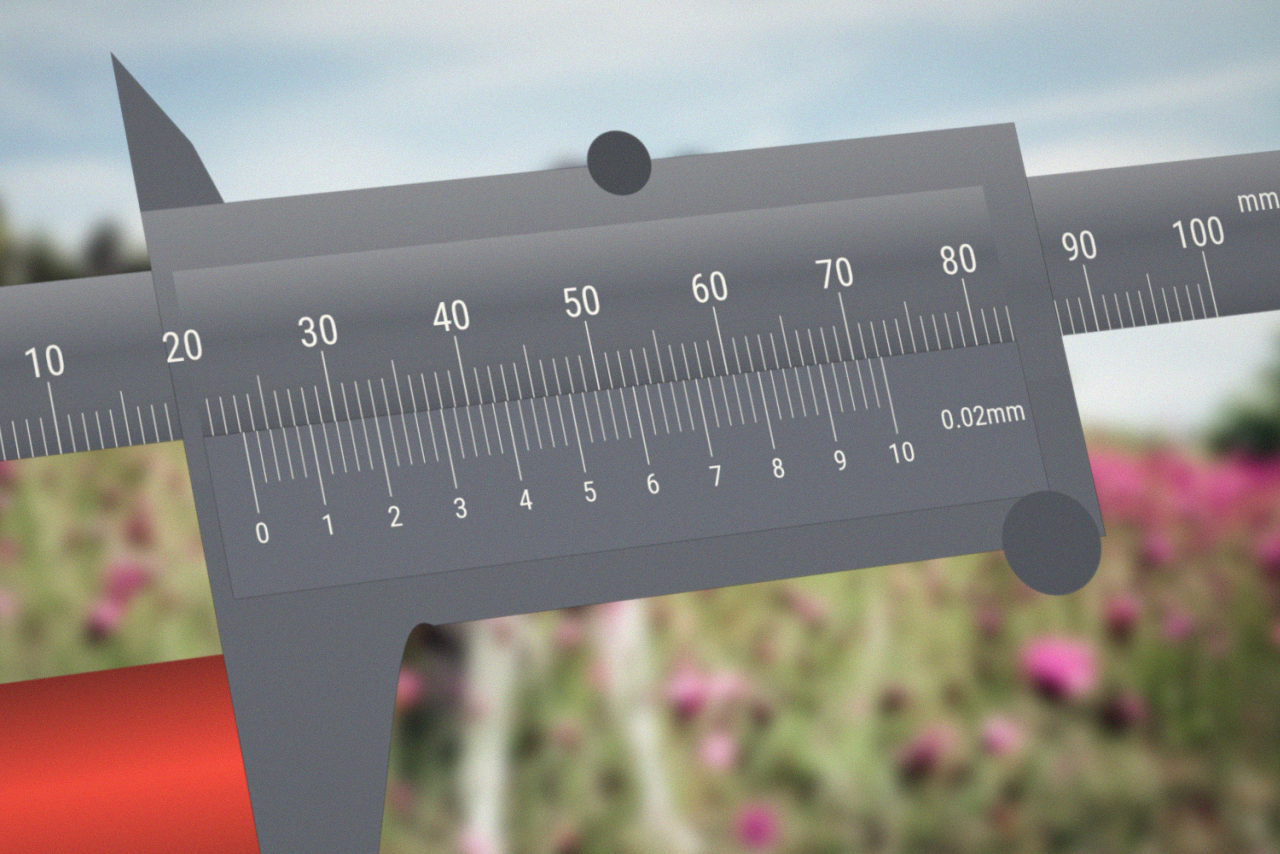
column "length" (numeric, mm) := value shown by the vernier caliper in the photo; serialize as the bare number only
23.2
